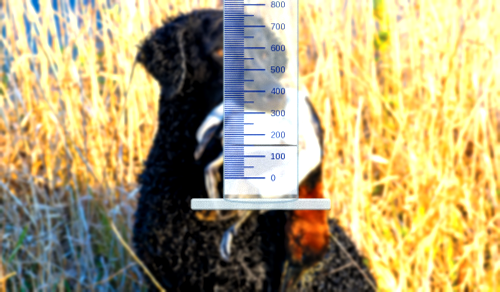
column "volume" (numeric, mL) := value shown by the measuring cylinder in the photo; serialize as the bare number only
150
